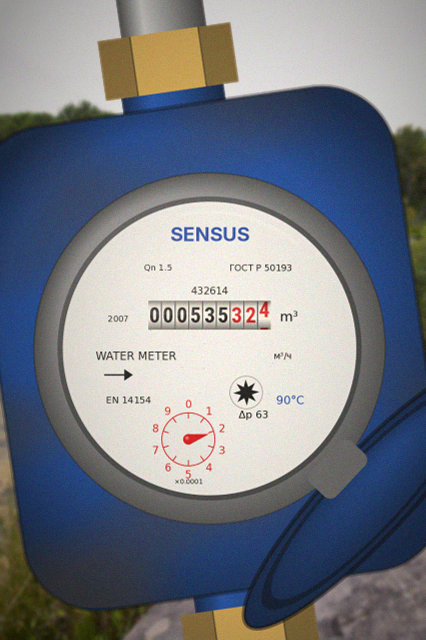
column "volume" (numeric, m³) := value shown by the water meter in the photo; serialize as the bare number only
535.3242
